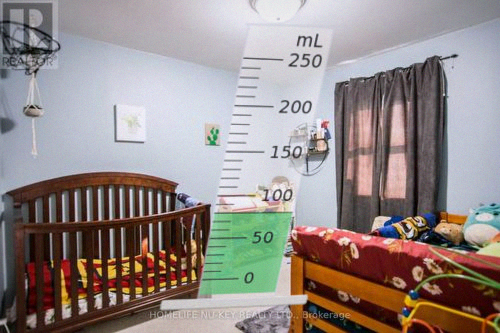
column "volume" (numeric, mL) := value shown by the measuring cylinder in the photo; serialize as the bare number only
80
